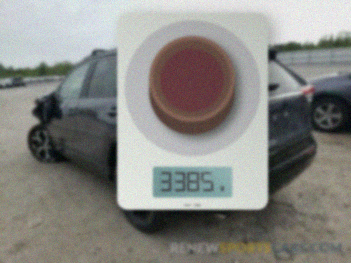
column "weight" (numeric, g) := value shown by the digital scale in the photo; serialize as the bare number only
3385
